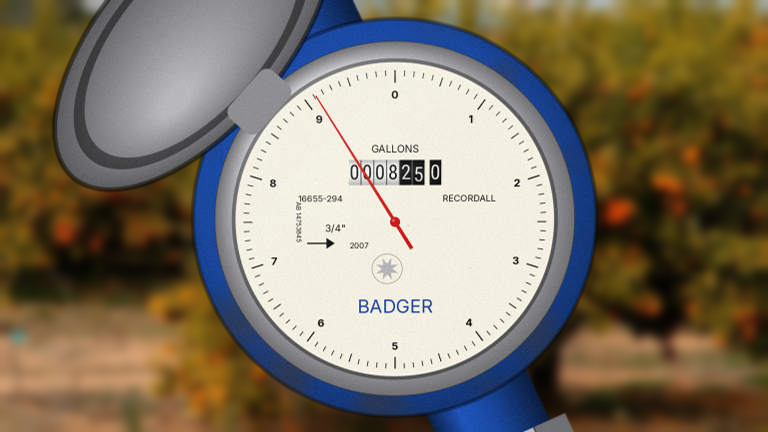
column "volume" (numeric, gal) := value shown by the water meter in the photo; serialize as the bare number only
8249.1
